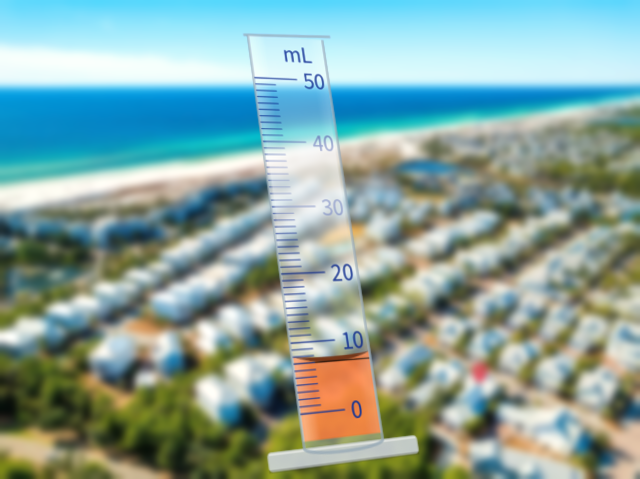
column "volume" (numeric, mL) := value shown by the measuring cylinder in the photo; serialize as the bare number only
7
